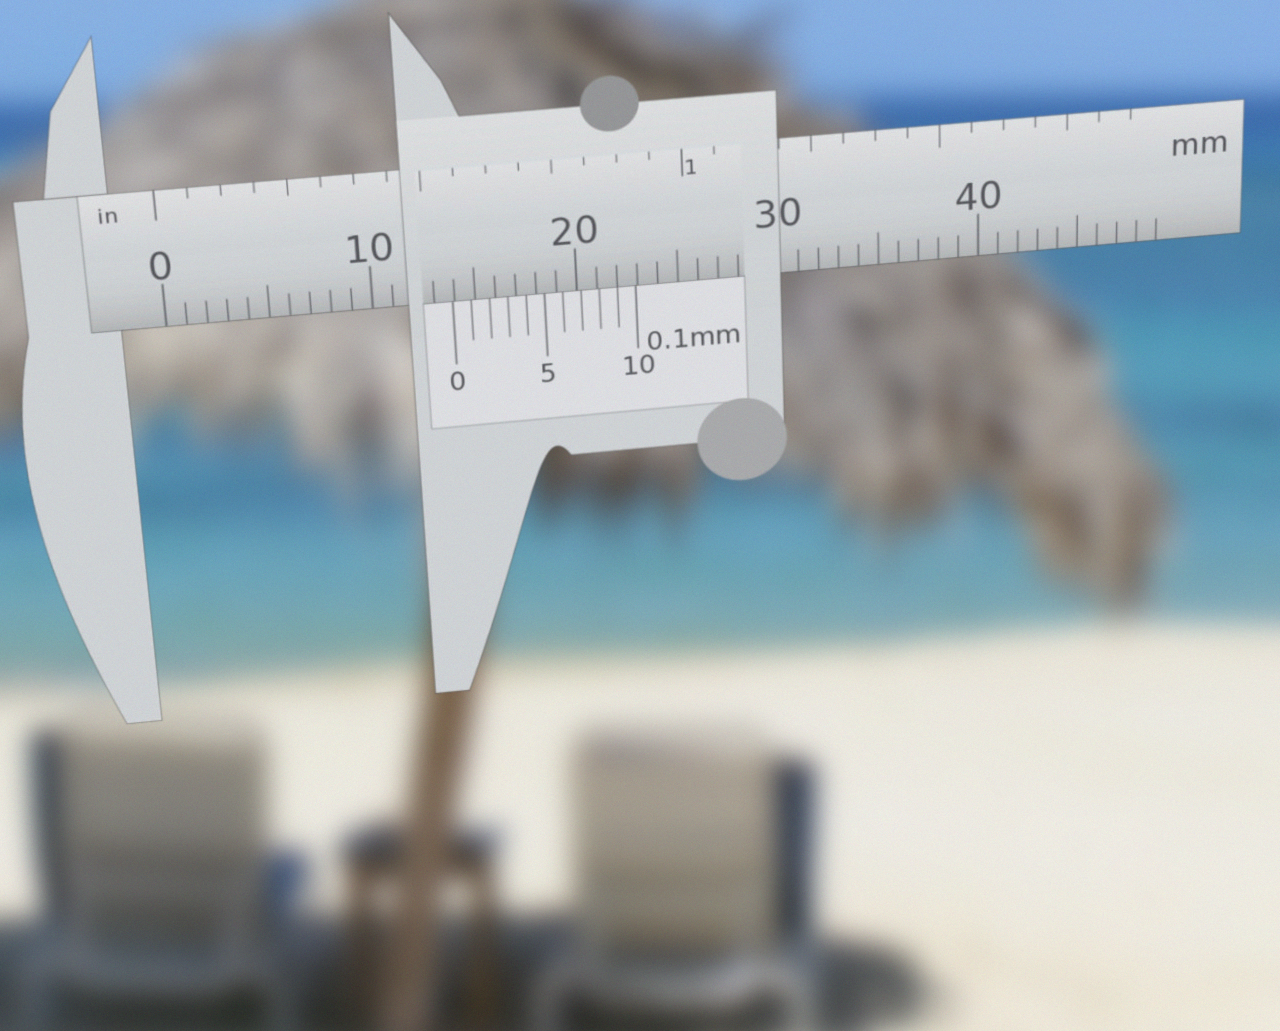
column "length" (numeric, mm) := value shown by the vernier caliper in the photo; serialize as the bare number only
13.9
